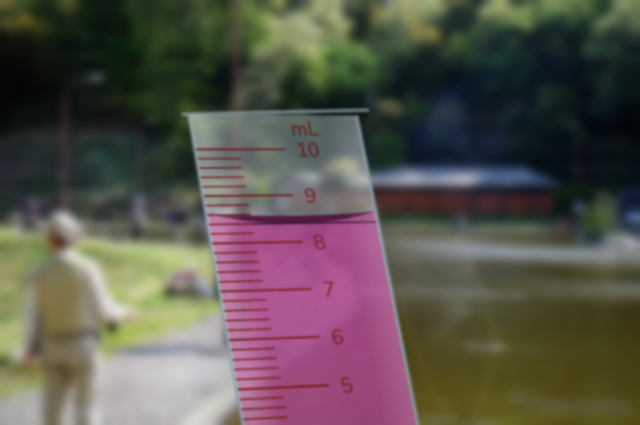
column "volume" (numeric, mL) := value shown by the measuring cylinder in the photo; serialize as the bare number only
8.4
